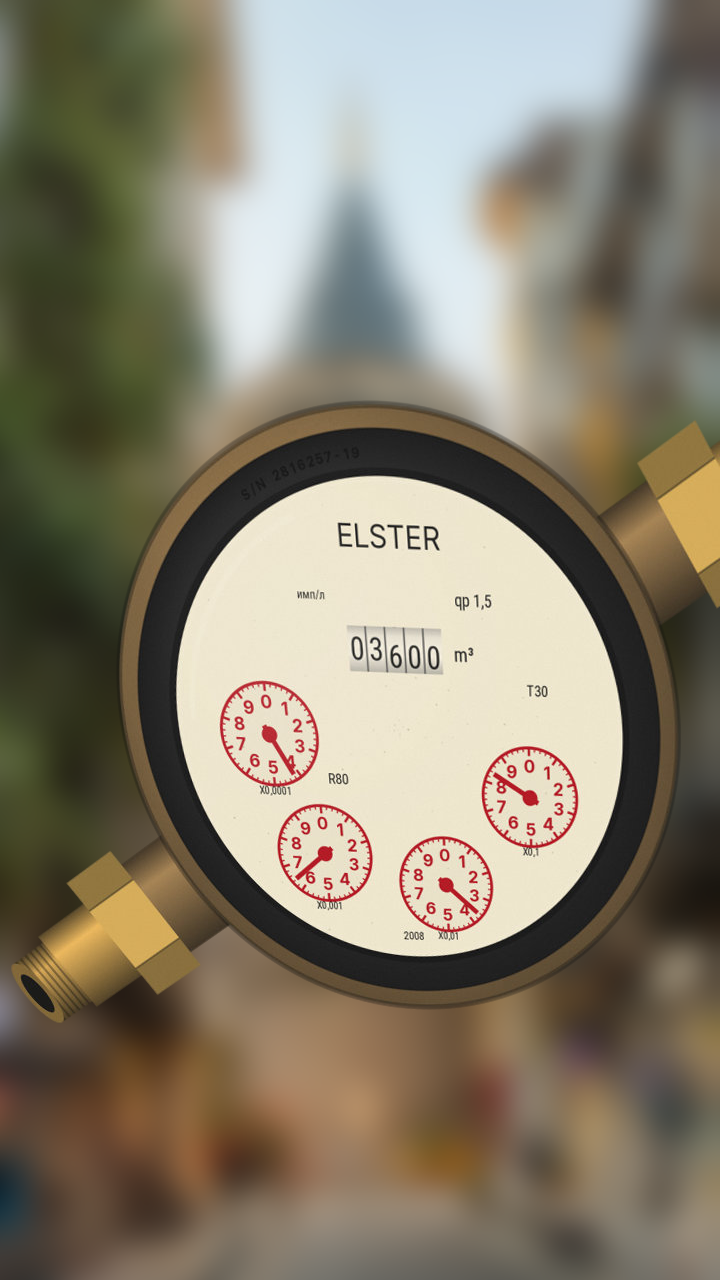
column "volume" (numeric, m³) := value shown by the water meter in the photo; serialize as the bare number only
3599.8364
